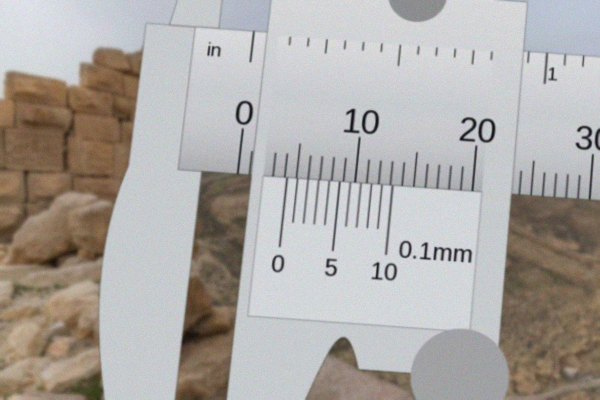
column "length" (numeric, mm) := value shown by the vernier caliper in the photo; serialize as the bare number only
4.2
